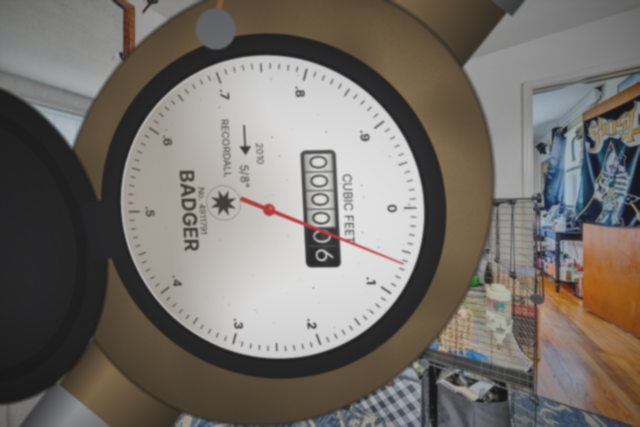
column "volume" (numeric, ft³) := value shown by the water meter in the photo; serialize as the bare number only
6.06
